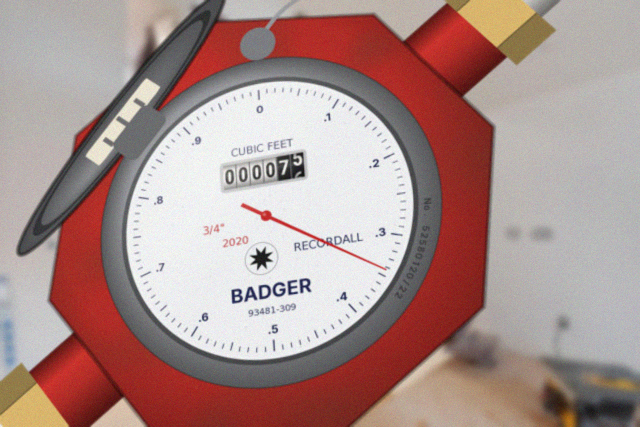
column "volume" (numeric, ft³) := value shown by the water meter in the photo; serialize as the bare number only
75.34
